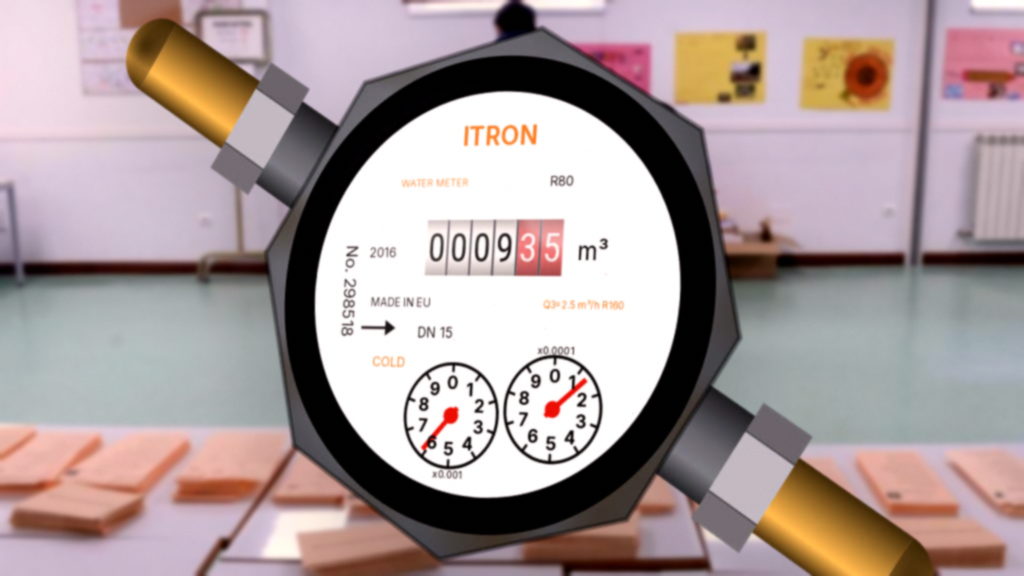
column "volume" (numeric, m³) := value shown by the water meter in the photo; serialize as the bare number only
9.3561
